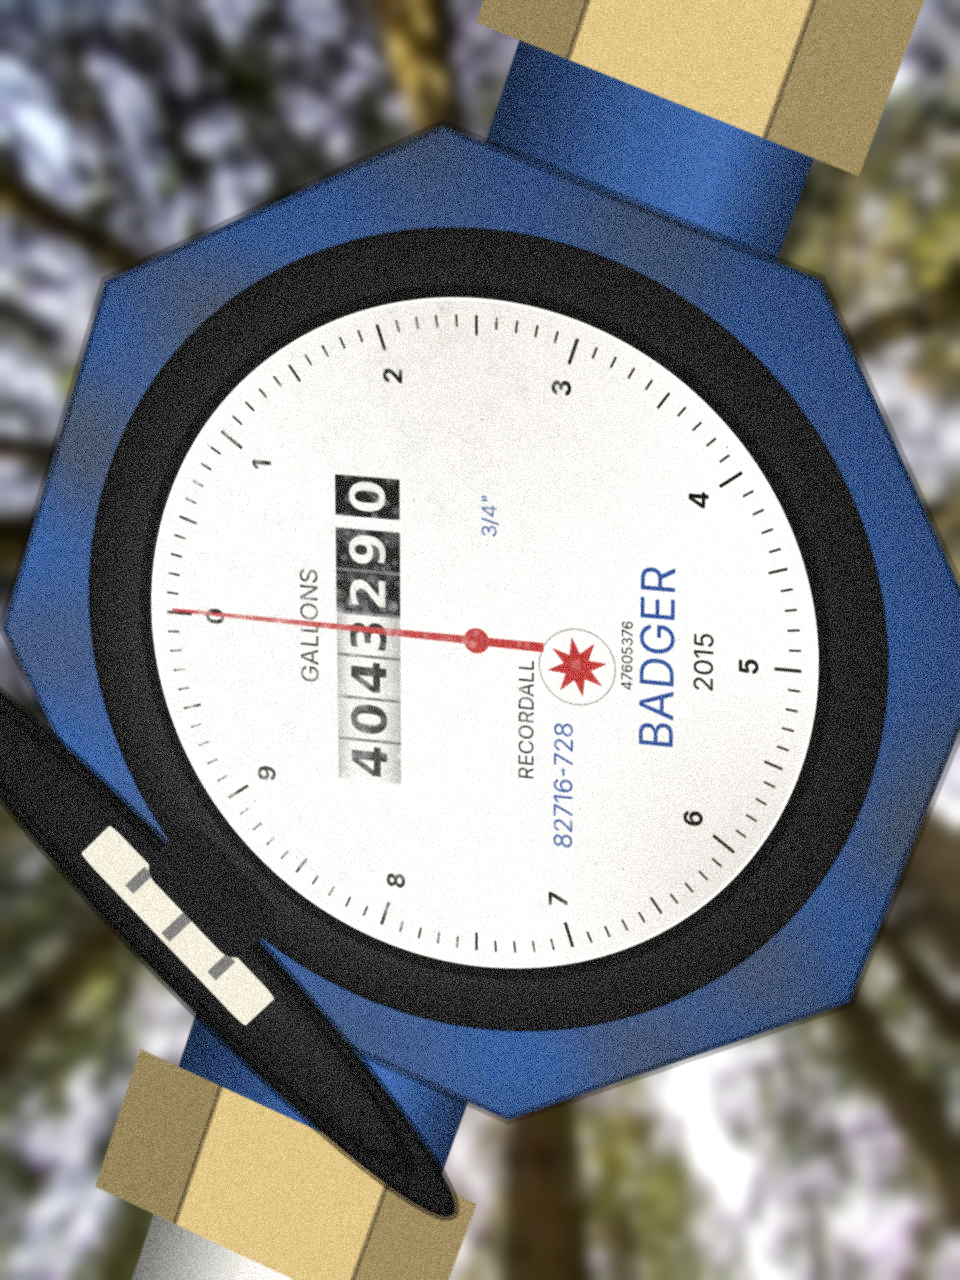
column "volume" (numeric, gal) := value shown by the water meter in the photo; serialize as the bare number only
4043290.0
